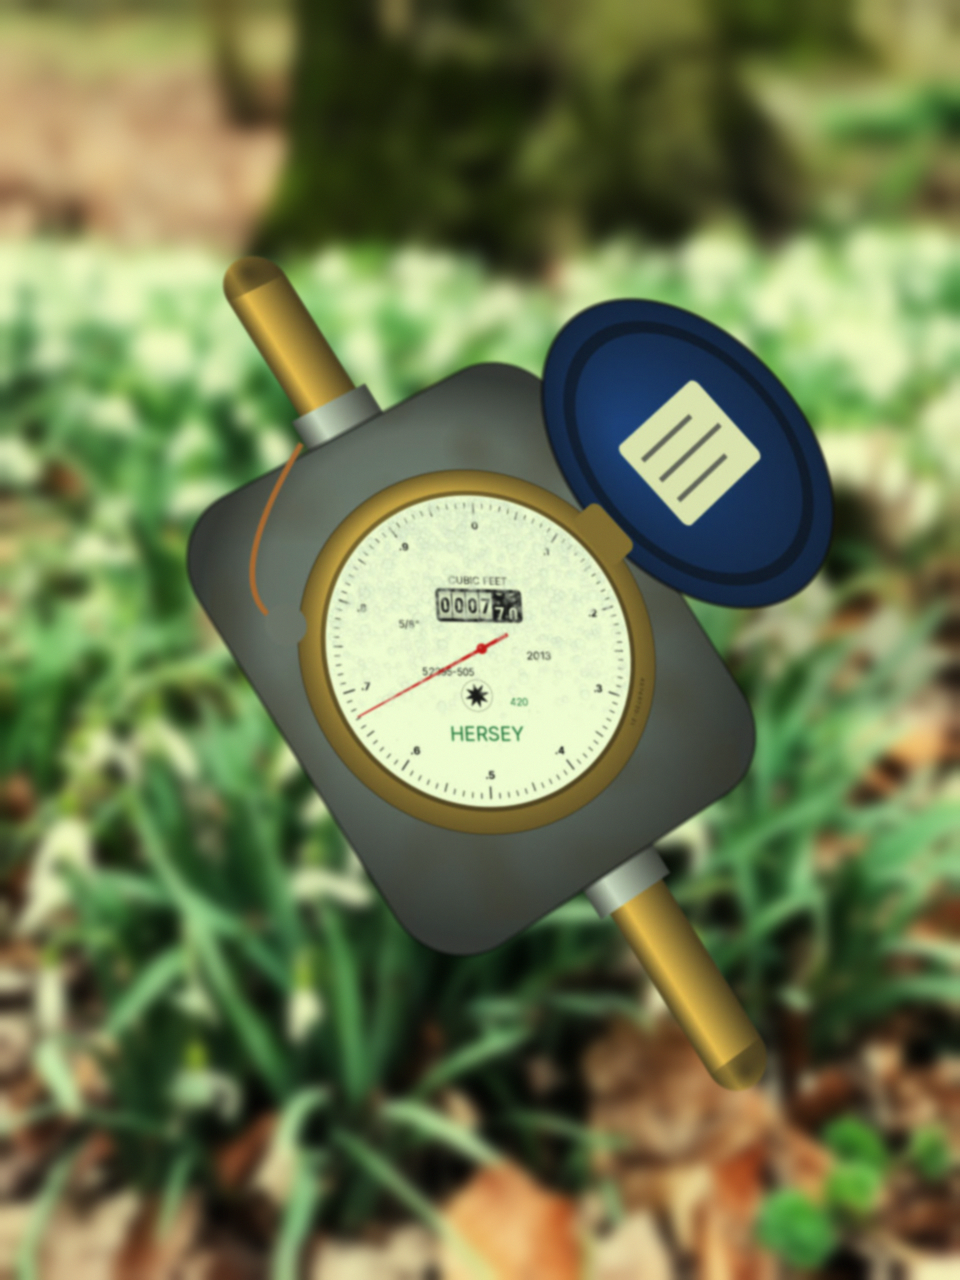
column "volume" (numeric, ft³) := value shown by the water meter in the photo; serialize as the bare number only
769.67
